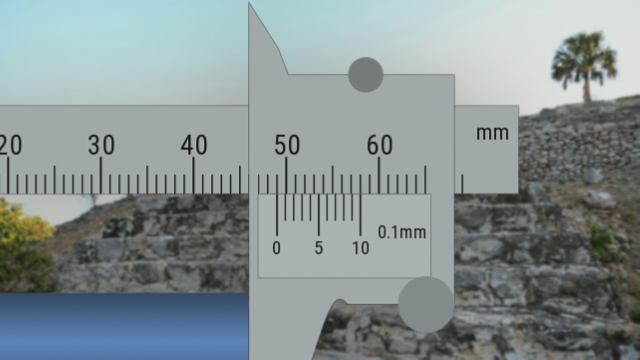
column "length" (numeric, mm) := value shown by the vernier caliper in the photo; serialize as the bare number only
49.0
